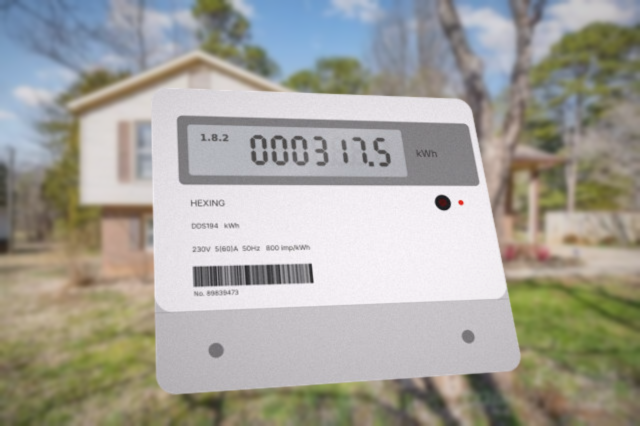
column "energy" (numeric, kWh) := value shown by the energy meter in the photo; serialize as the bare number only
317.5
